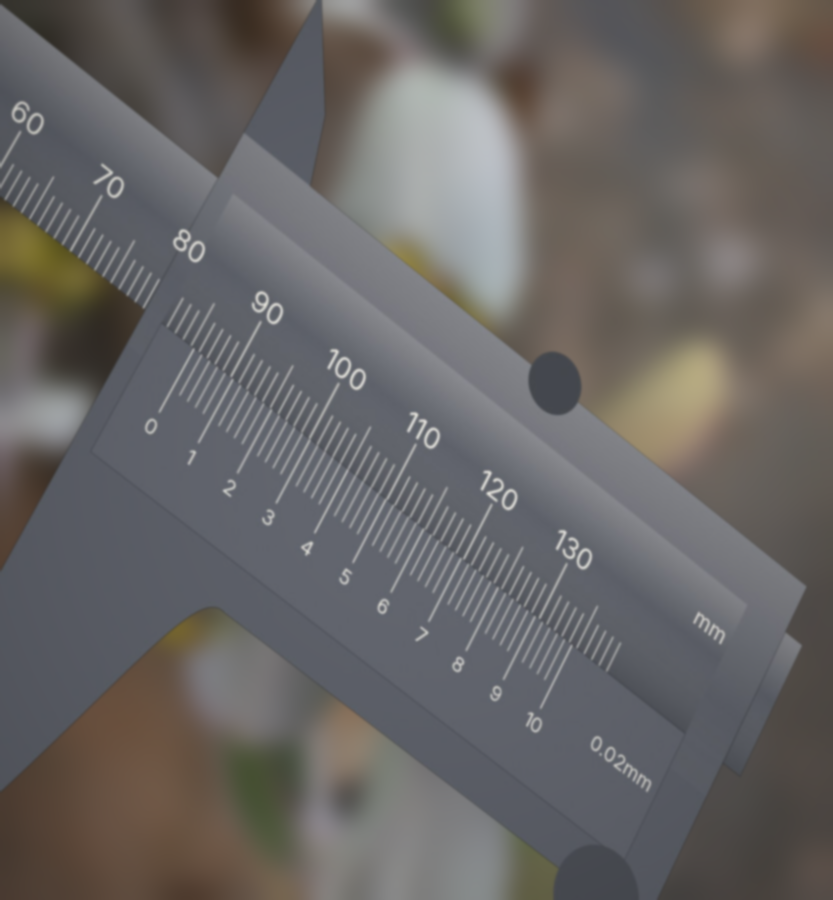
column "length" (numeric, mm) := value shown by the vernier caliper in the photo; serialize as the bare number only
85.4
